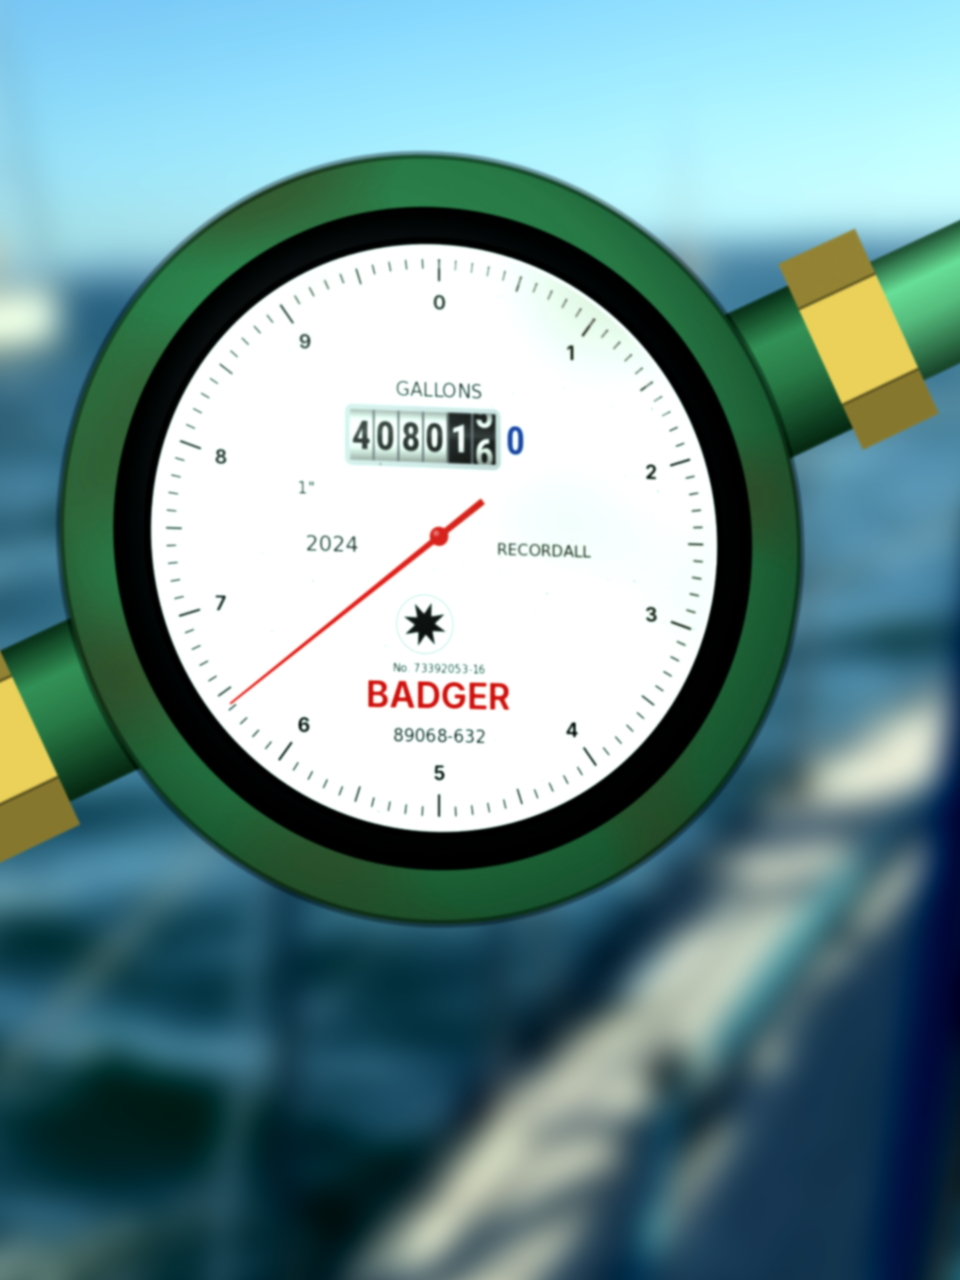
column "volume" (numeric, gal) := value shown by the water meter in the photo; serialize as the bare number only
4080156.4
